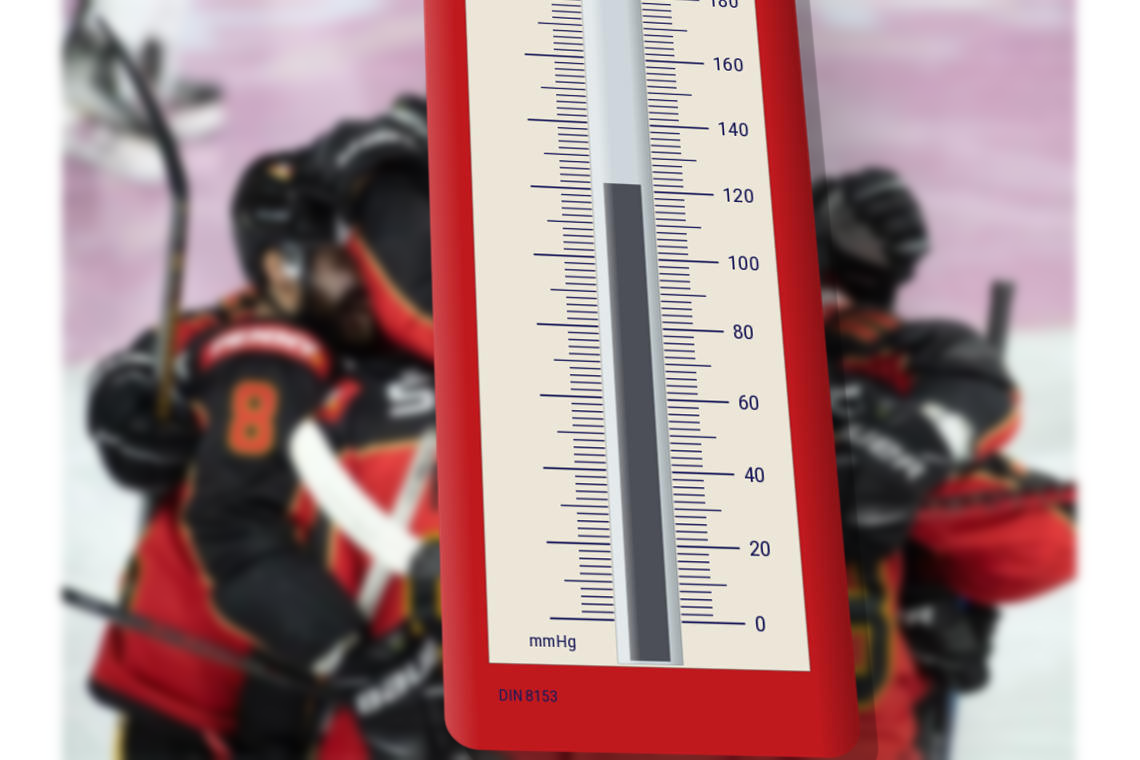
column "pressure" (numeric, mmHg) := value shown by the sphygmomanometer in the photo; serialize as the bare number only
122
